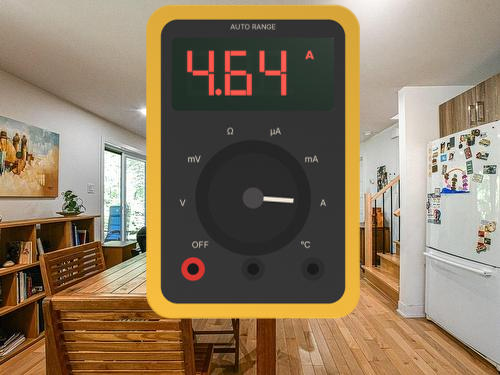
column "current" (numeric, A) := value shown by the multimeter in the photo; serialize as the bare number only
4.64
